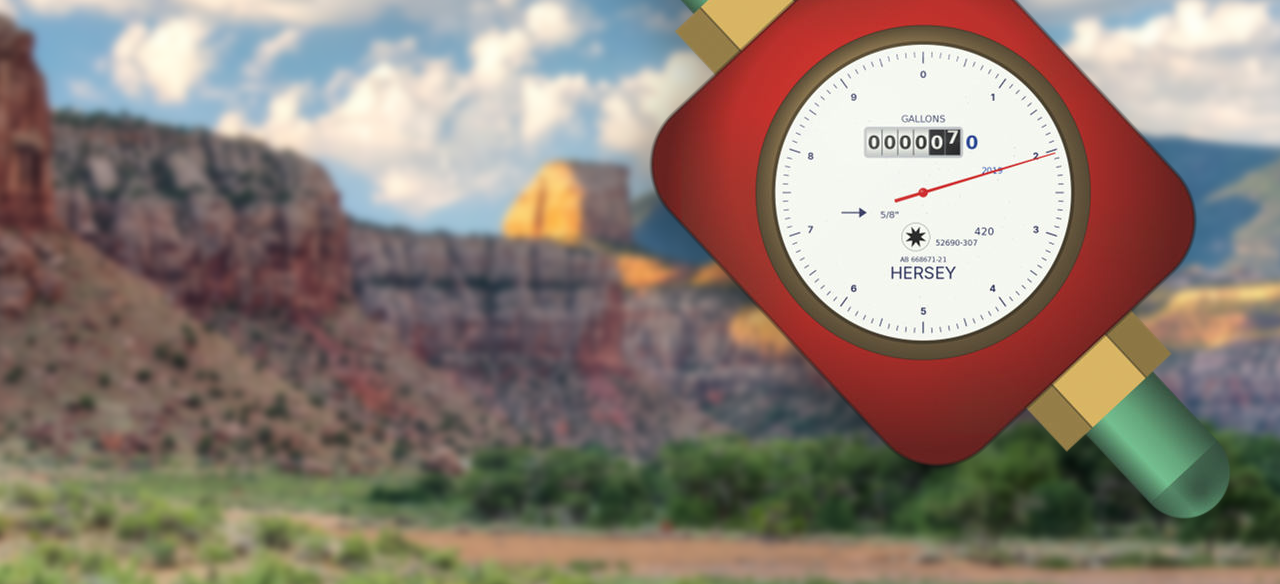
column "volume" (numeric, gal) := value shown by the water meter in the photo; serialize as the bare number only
72.0
